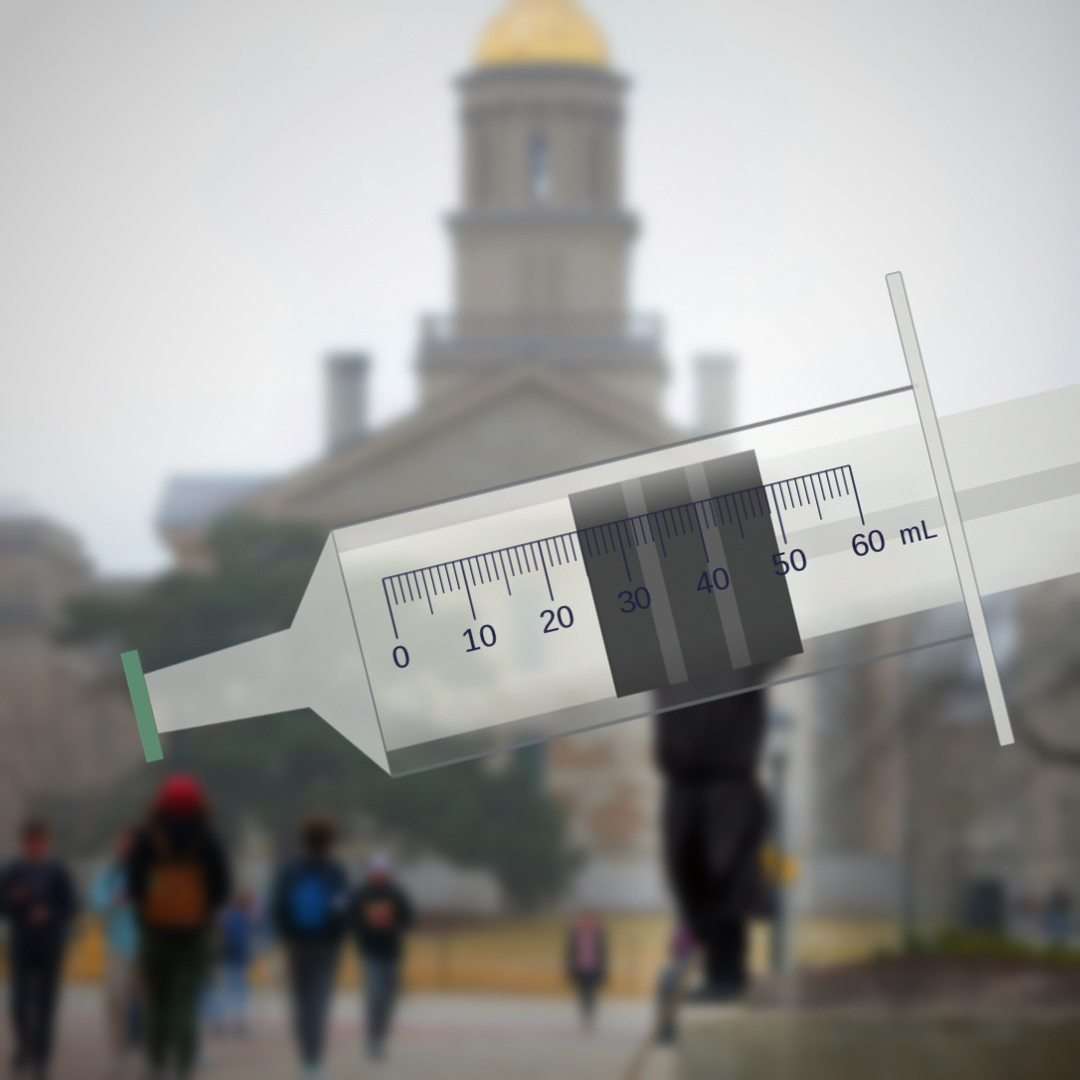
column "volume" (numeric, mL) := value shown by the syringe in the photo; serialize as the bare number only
25
